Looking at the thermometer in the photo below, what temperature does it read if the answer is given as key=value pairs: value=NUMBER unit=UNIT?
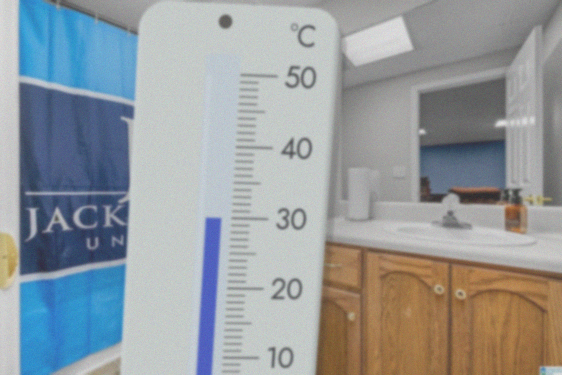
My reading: value=30 unit=°C
